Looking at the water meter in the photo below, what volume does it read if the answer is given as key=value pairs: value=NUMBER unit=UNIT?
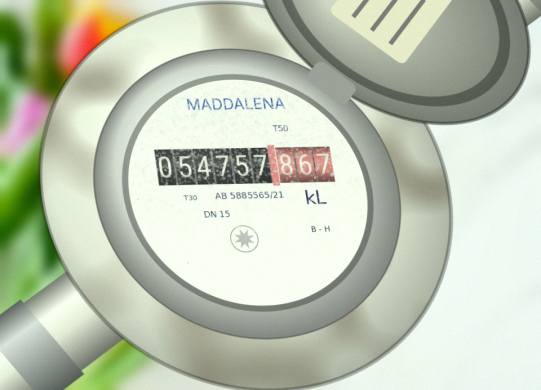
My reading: value=54757.867 unit=kL
